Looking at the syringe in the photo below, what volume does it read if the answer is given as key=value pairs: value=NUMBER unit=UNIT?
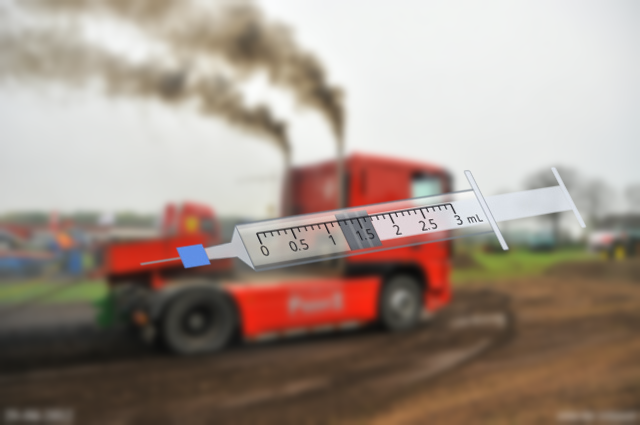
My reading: value=1.2 unit=mL
